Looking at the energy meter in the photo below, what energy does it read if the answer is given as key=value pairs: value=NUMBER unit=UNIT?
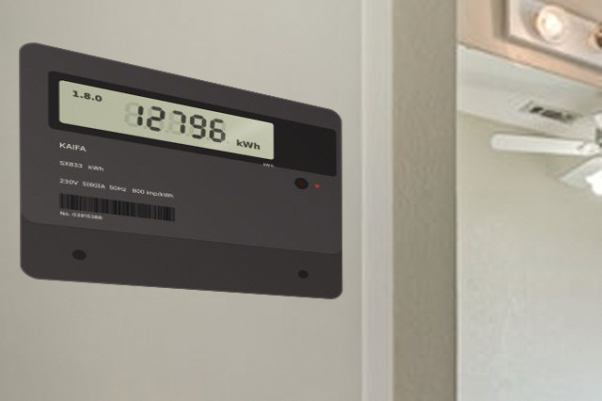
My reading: value=12796 unit=kWh
